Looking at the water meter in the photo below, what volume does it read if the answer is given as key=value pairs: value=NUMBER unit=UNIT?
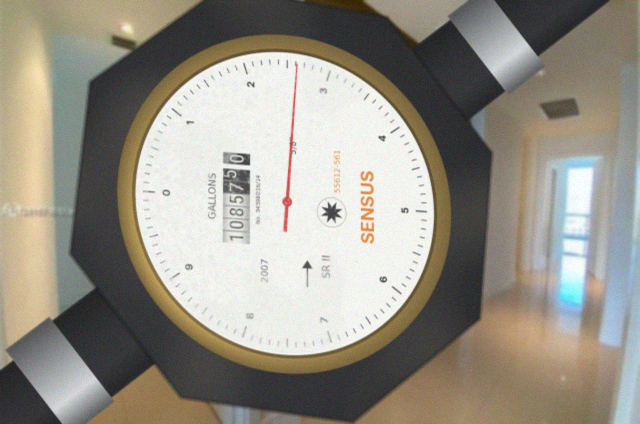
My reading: value=1085752.6 unit=gal
